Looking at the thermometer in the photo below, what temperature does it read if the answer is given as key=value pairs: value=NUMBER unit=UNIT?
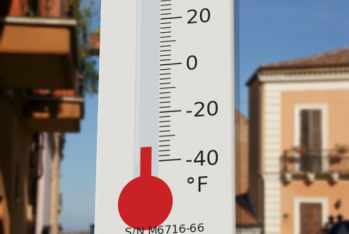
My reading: value=-34 unit=°F
